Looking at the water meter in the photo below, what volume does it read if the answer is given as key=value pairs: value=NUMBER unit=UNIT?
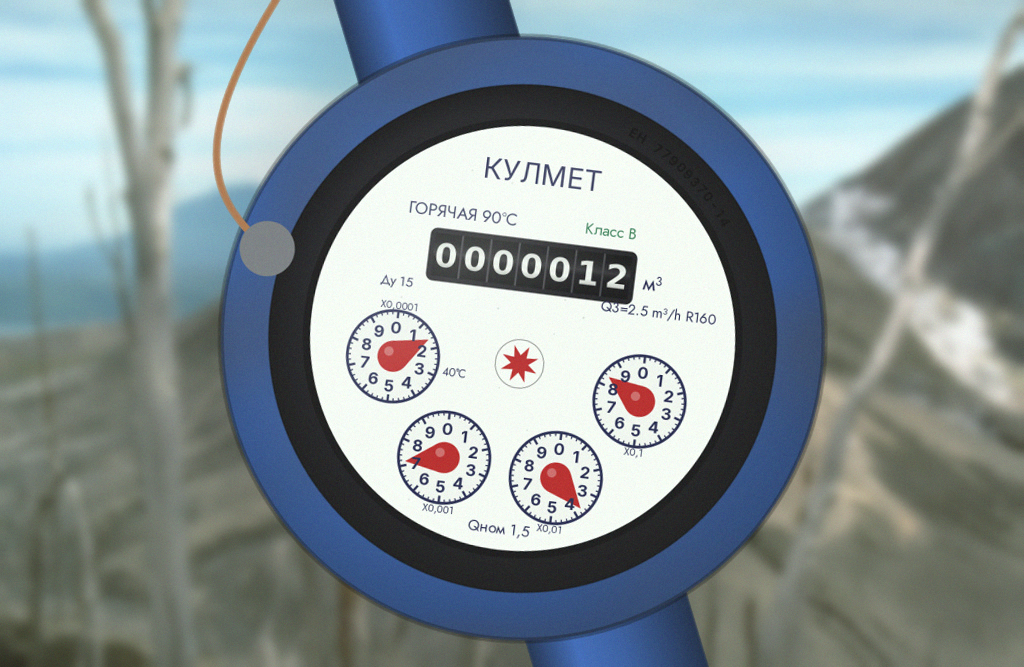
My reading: value=12.8371 unit=m³
